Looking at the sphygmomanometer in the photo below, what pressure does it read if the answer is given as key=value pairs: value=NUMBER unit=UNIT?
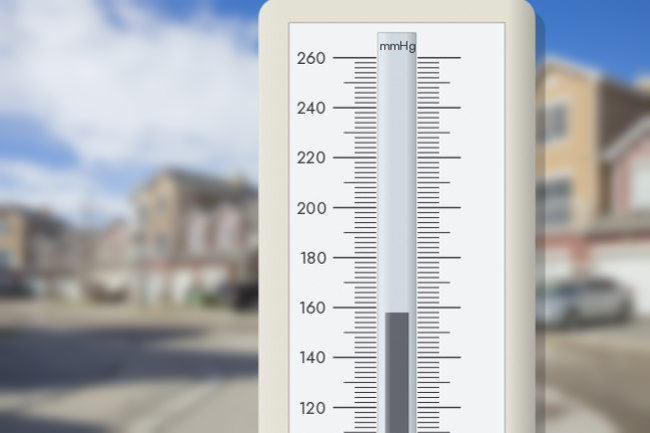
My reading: value=158 unit=mmHg
